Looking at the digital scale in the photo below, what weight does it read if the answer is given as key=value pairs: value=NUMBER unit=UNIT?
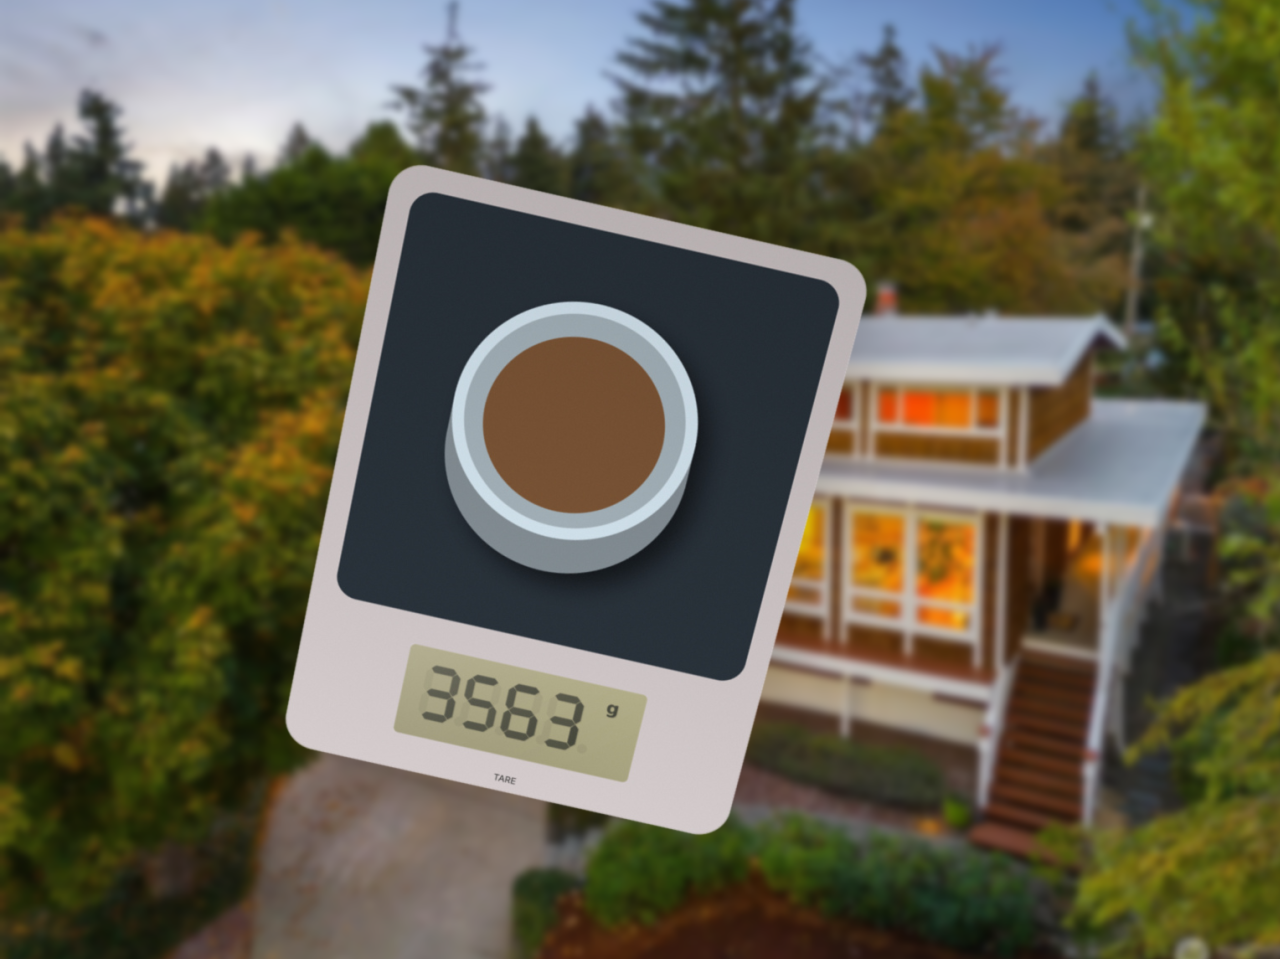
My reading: value=3563 unit=g
